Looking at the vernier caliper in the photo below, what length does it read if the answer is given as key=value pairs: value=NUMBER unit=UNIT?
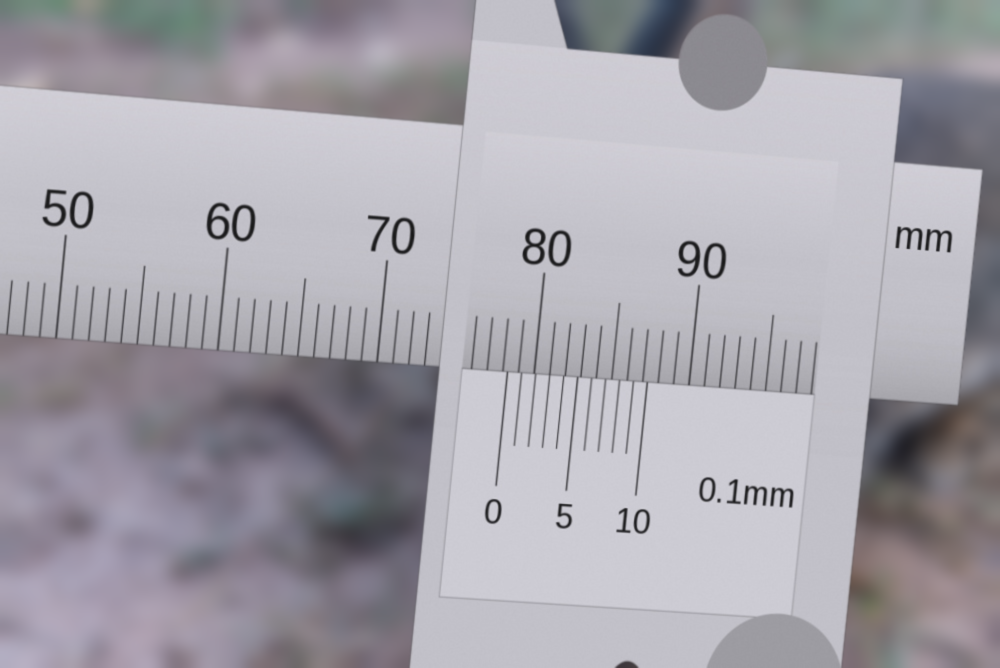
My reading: value=78.3 unit=mm
